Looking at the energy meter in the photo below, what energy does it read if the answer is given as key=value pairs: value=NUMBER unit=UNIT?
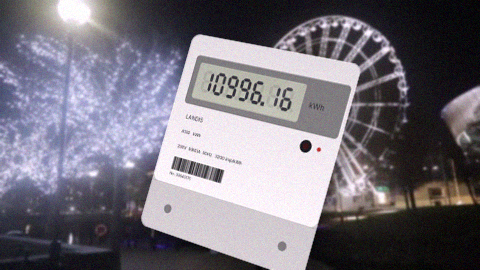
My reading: value=10996.16 unit=kWh
